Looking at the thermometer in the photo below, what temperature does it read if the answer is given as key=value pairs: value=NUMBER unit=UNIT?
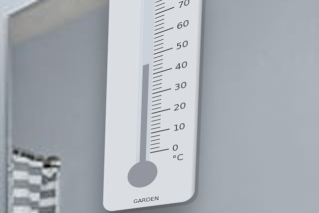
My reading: value=46 unit=°C
